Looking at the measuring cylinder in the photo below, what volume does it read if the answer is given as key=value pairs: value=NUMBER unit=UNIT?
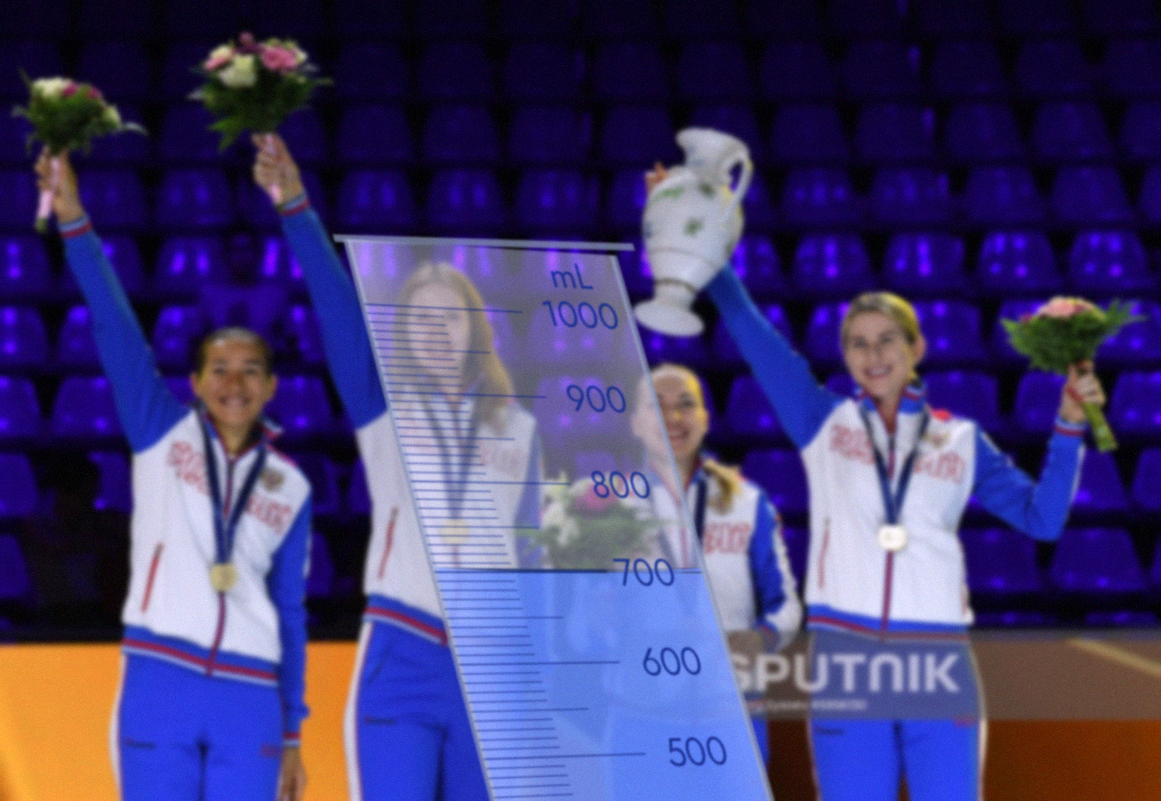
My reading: value=700 unit=mL
